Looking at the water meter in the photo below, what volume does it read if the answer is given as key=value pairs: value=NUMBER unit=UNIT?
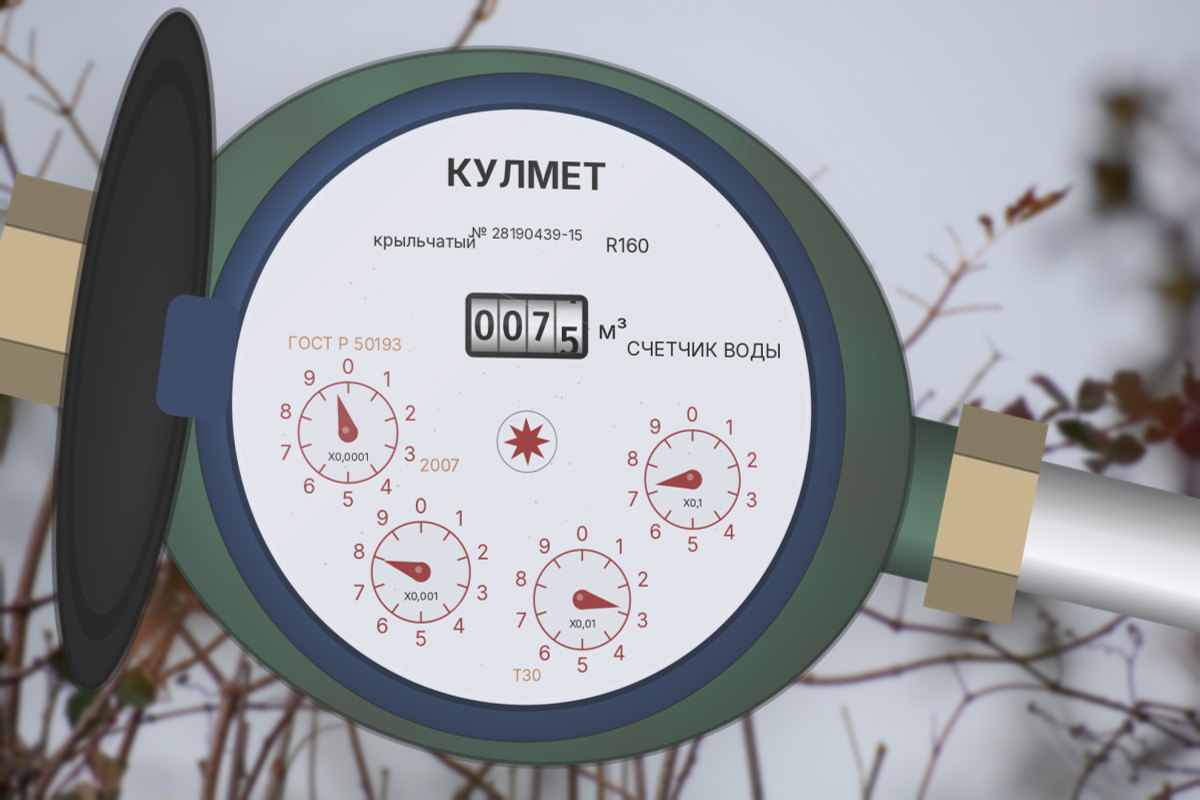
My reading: value=74.7279 unit=m³
